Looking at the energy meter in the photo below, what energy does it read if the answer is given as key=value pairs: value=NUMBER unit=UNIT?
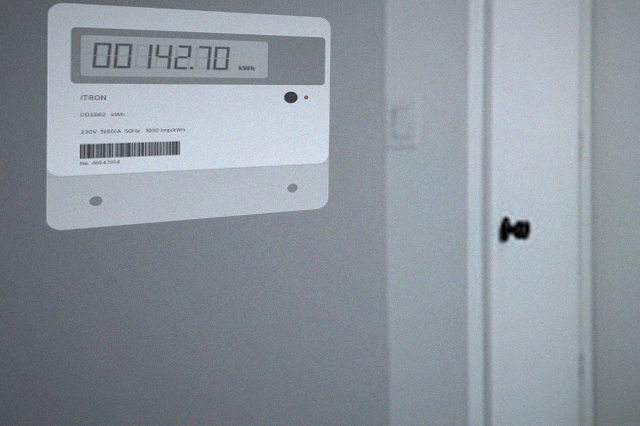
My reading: value=142.70 unit=kWh
